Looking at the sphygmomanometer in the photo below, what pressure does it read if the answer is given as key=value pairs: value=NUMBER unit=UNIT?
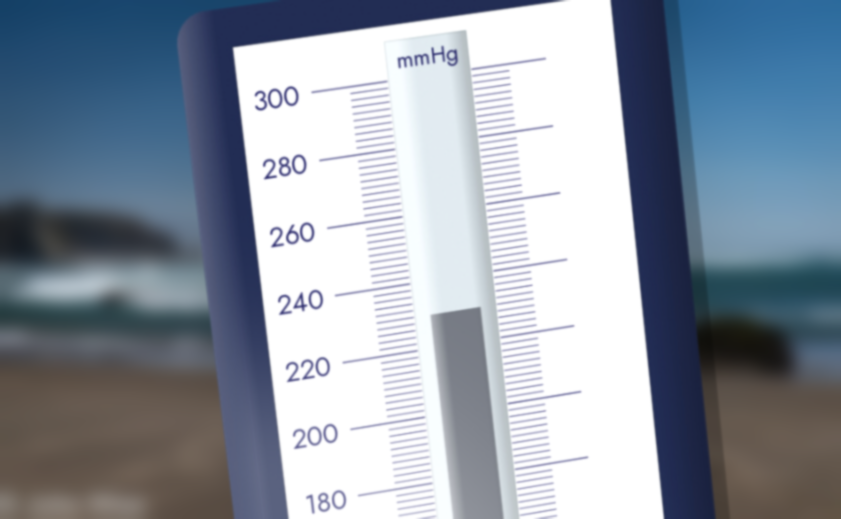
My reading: value=230 unit=mmHg
